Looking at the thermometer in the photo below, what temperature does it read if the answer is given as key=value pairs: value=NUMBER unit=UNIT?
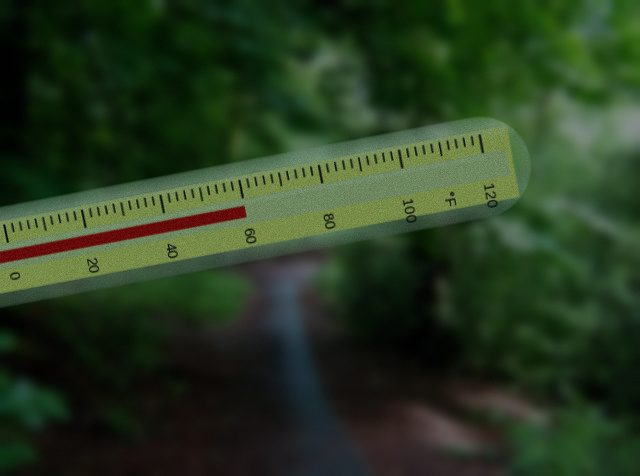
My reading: value=60 unit=°F
